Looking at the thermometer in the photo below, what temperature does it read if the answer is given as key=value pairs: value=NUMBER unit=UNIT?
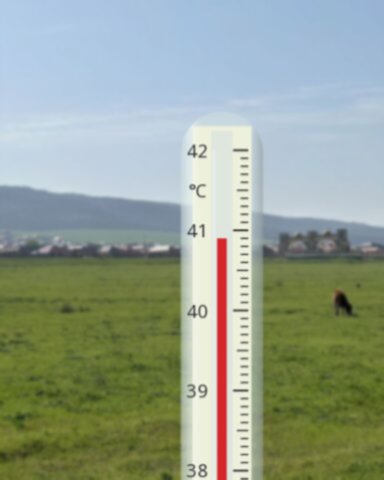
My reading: value=40.9 unit=°C
